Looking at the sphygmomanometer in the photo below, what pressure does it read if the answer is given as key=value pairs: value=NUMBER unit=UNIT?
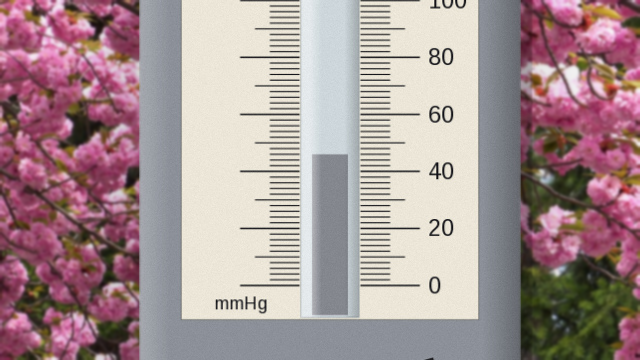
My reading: value=46 unit=mmHg
